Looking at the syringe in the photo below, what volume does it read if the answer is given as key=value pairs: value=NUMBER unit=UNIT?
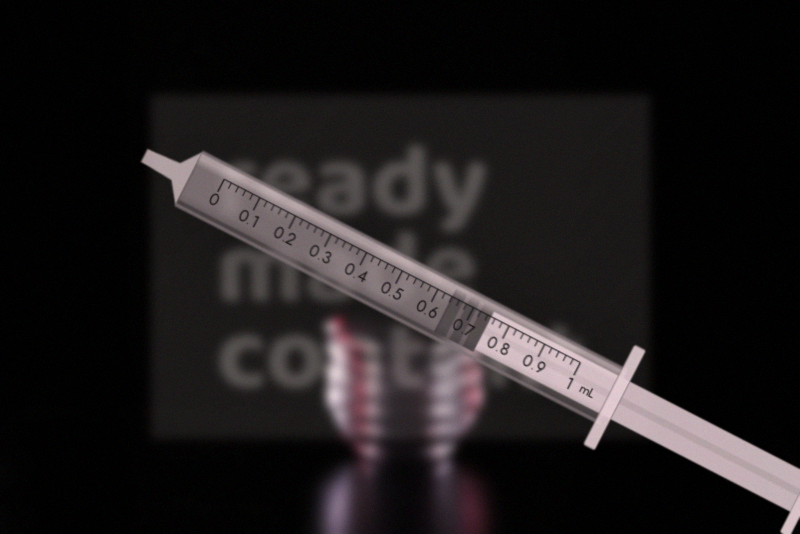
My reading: value=0.64 unit=mL
